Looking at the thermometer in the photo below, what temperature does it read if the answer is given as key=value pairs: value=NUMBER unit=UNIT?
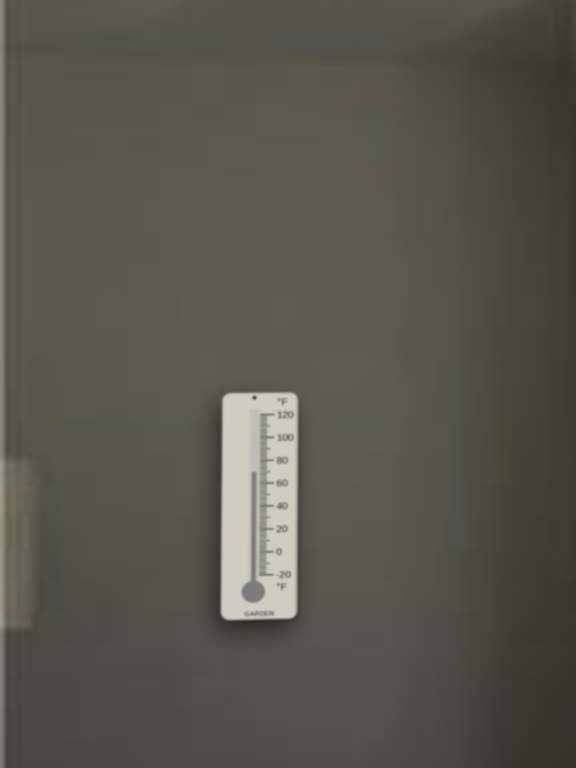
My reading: value=70 unit=°F
